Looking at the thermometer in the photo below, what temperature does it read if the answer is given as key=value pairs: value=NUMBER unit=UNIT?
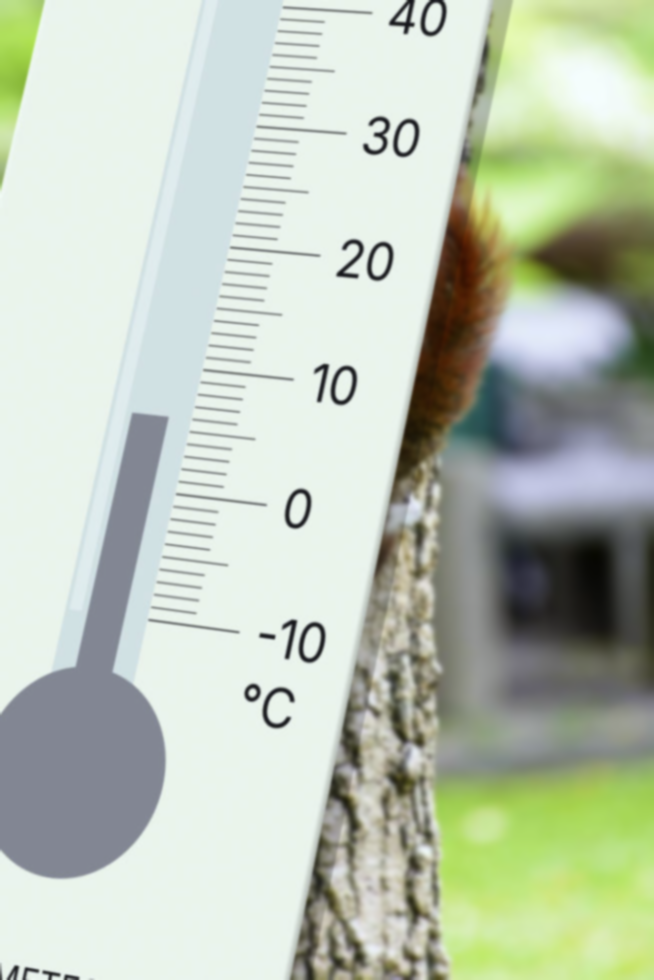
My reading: value=6 unit=°C
